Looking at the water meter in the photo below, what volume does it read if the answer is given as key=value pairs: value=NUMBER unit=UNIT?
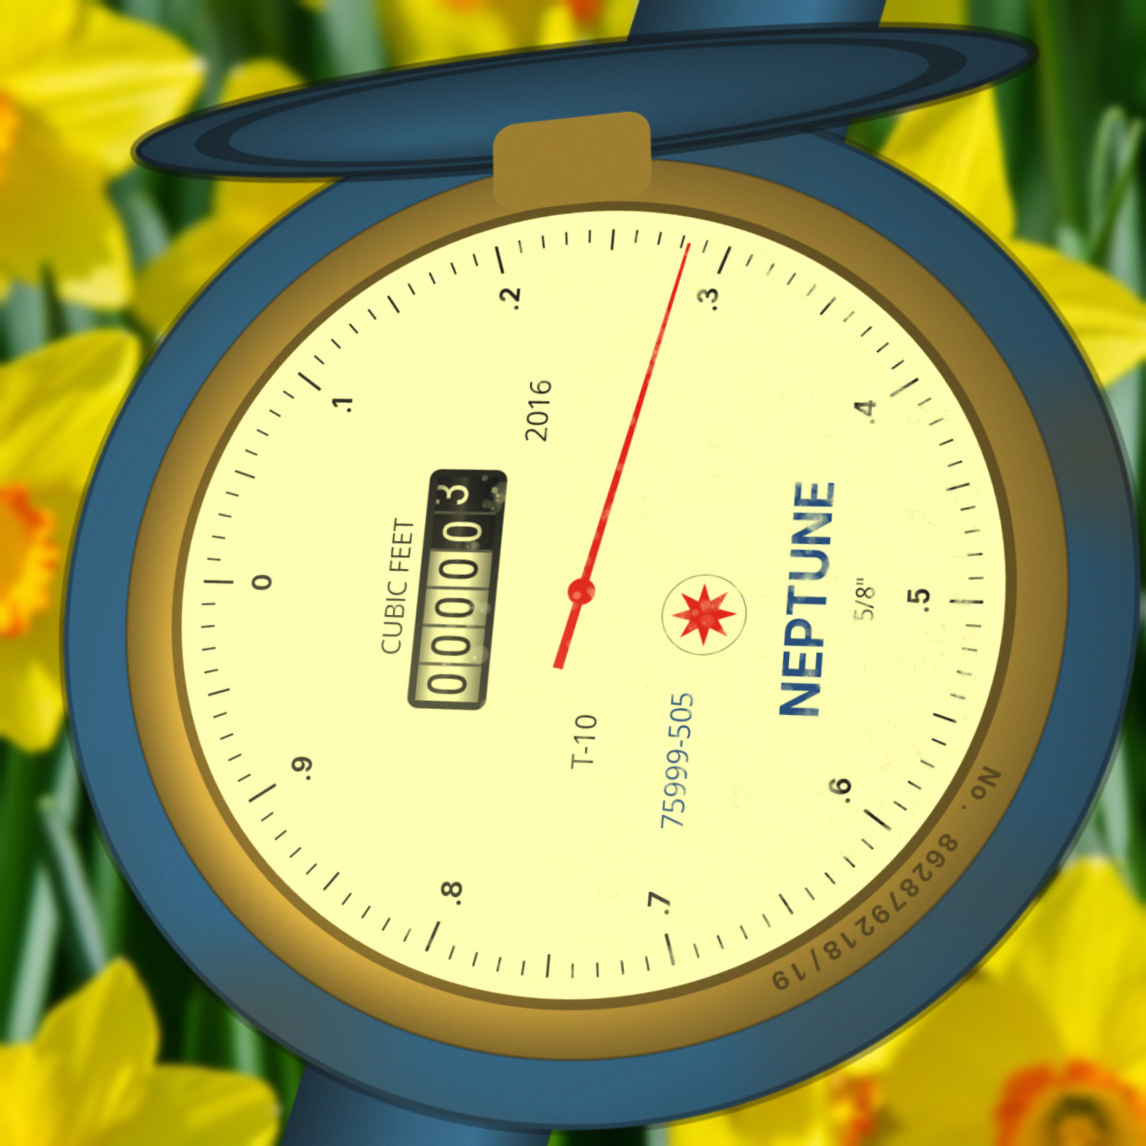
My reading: value=3.28 unit=ft³
